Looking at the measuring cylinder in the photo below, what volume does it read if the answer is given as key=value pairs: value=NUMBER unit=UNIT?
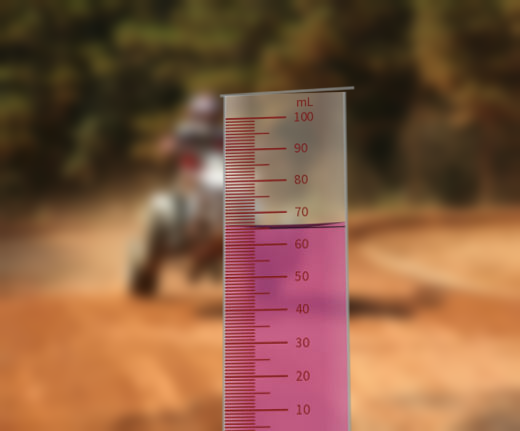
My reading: value=65 unit=mL
